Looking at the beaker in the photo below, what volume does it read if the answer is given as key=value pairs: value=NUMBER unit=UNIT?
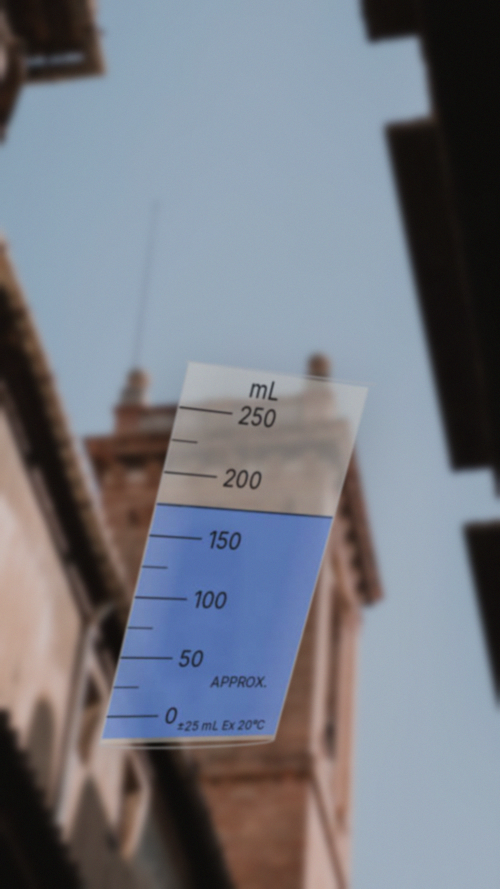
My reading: value=175 unit=mL
